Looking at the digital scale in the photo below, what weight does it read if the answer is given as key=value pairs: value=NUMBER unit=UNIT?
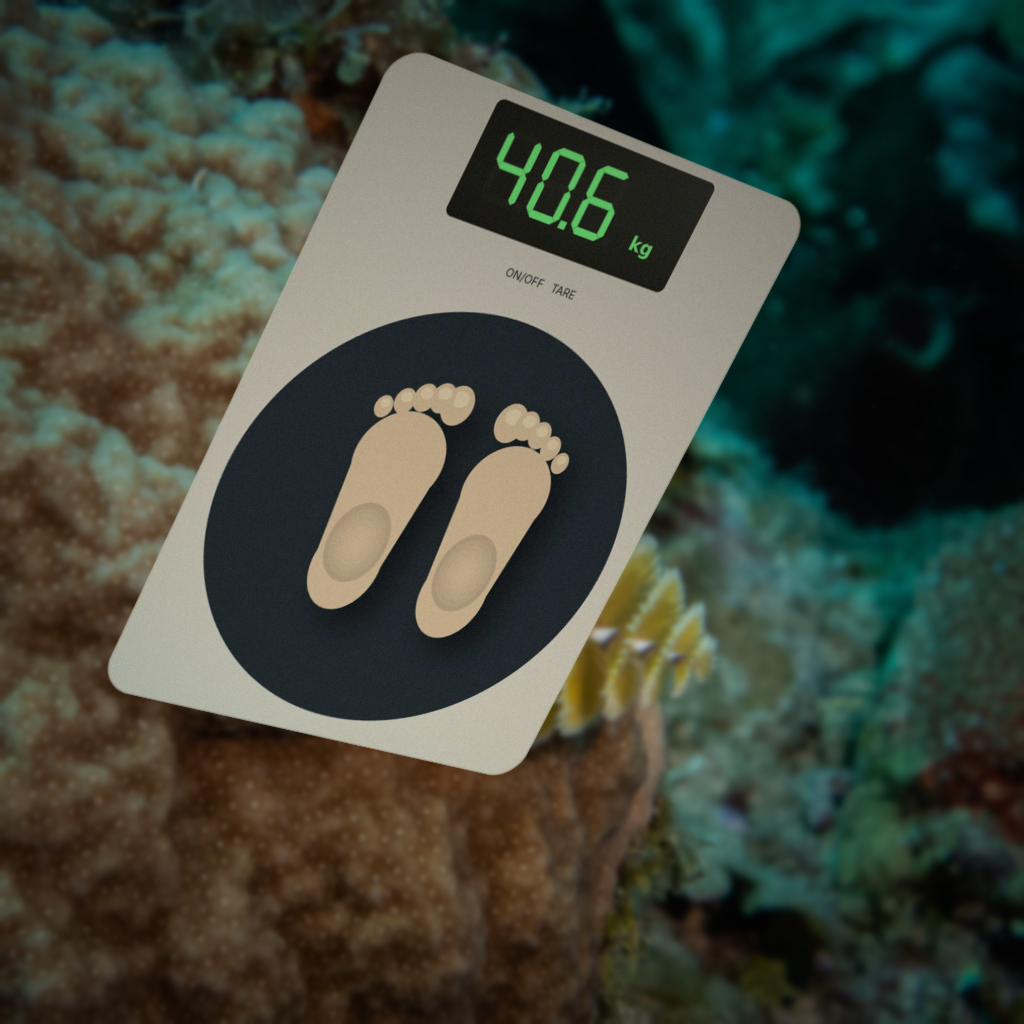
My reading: value=40.6 unit=kg
